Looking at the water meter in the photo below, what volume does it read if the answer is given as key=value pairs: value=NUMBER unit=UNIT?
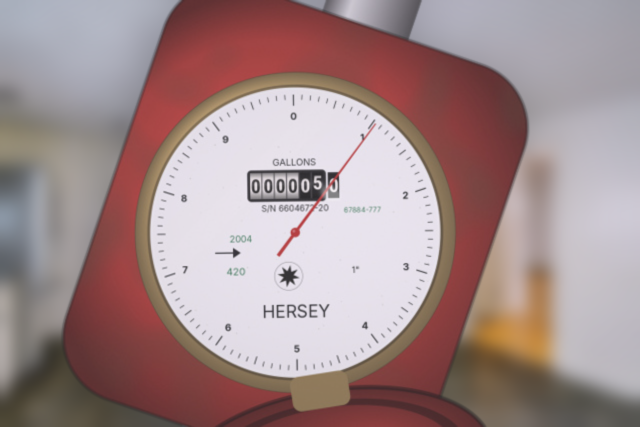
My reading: value=51.0 unit=gal
